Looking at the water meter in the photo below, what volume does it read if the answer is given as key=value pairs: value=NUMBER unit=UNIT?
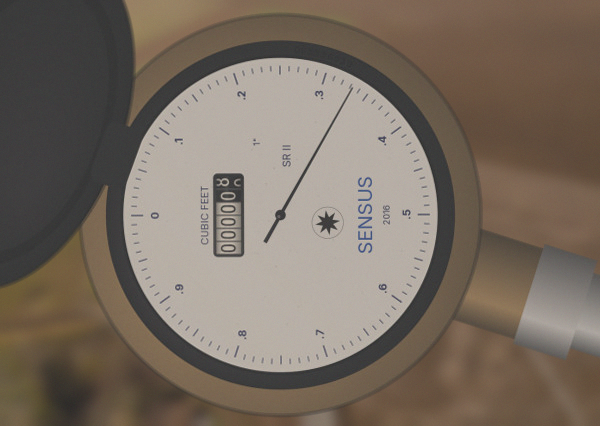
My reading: value=8.33 unit=ft³
